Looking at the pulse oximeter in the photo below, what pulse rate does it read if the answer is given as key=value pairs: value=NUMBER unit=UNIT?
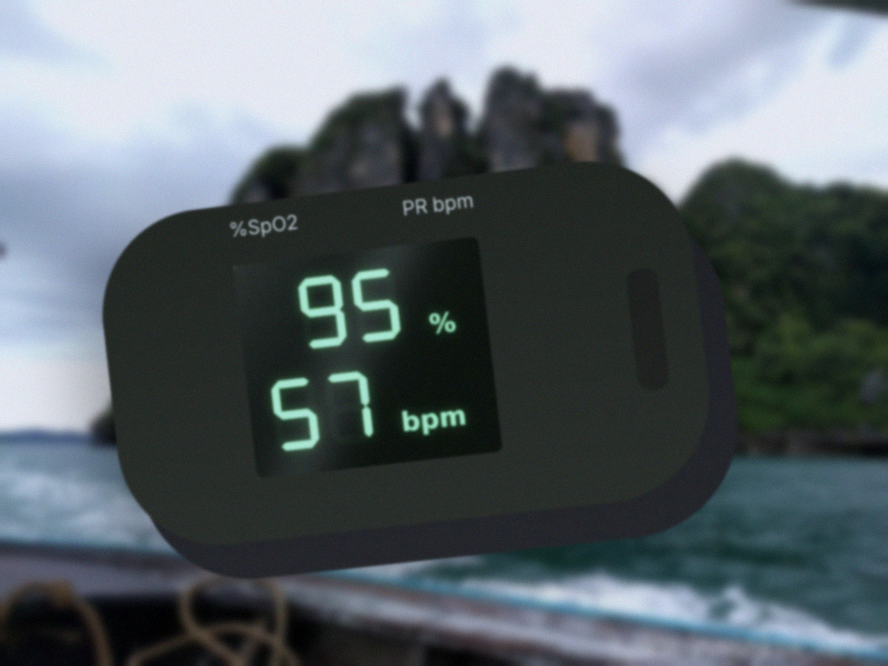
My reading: value=57 unit=bpm
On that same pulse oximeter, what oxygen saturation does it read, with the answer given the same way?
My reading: value=95 unit=%
